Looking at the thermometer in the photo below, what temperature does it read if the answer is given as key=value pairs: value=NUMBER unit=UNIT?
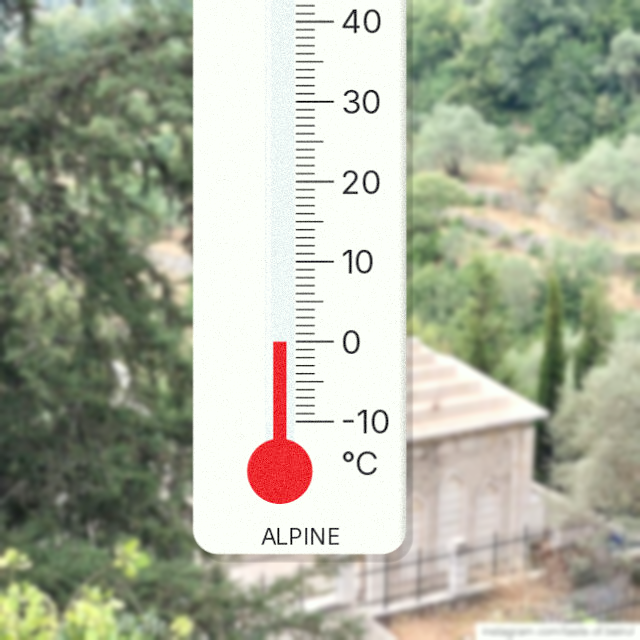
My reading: value=0 unit=°C
